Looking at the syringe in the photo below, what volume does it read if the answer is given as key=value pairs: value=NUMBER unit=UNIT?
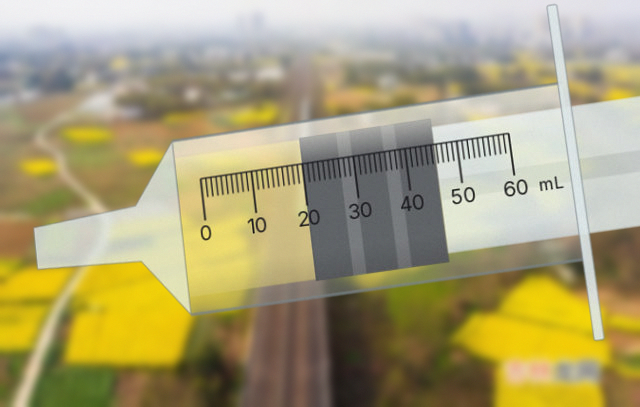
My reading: value=20 unit=mL
